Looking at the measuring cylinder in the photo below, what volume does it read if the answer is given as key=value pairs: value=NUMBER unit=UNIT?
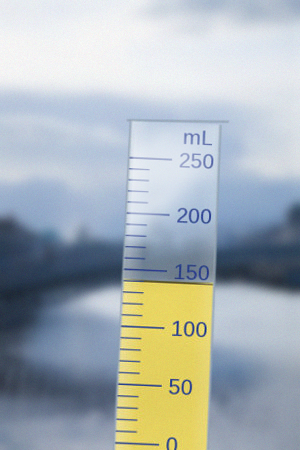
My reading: value=140 unit=mL
